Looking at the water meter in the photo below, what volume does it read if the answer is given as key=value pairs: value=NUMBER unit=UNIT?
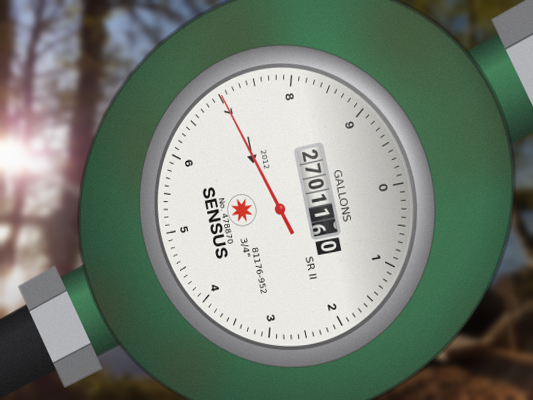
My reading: value=2701157.0 unit=gal
